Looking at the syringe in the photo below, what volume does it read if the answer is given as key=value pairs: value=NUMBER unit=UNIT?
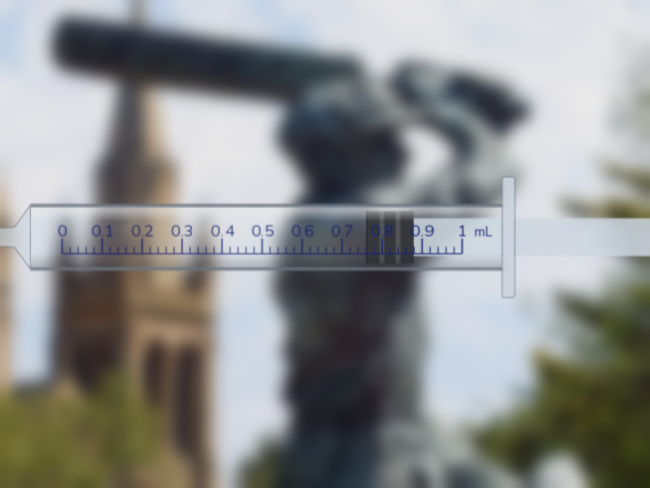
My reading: value=0.76 unit=mL
